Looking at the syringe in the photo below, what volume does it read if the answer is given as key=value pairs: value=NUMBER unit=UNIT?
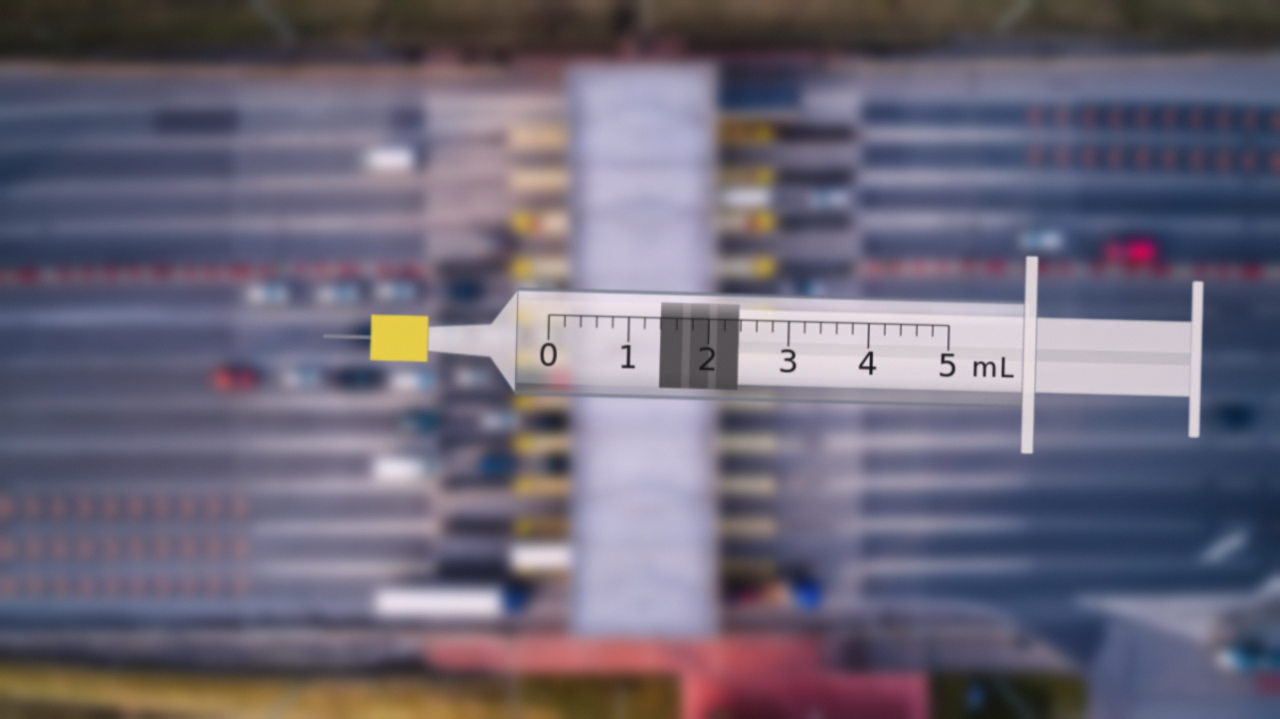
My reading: value=1.4 unit=mL
